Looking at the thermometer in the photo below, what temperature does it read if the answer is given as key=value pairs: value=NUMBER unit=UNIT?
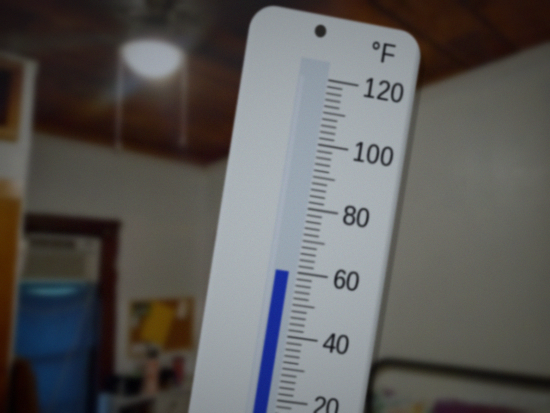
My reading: value=60 unit=°F
